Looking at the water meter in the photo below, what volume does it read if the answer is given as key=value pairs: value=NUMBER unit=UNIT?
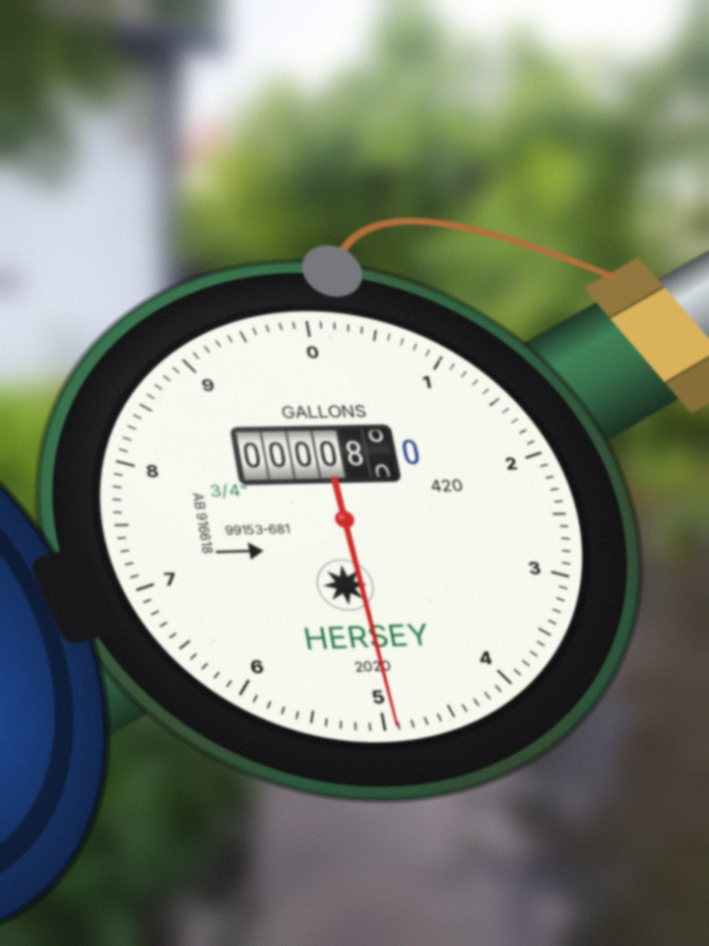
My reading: value=884.9 unit=gal
